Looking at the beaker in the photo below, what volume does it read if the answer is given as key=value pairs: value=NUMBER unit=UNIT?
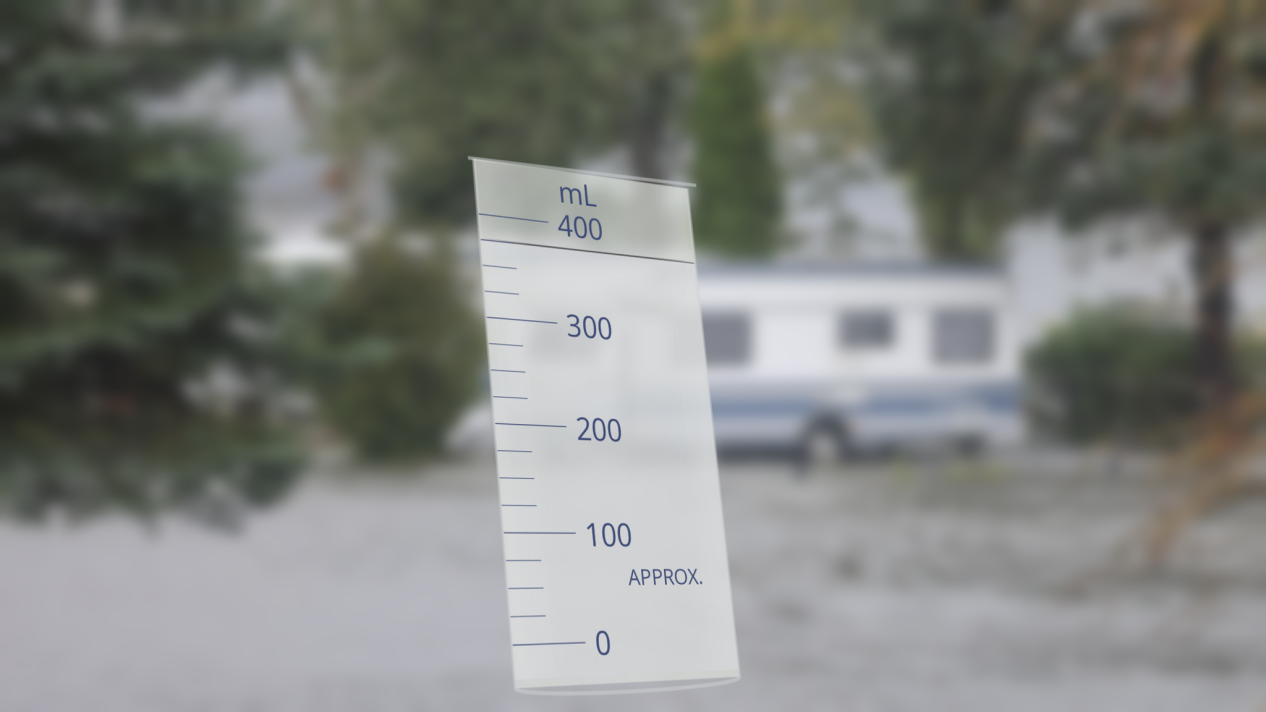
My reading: value=375 unit=mL
